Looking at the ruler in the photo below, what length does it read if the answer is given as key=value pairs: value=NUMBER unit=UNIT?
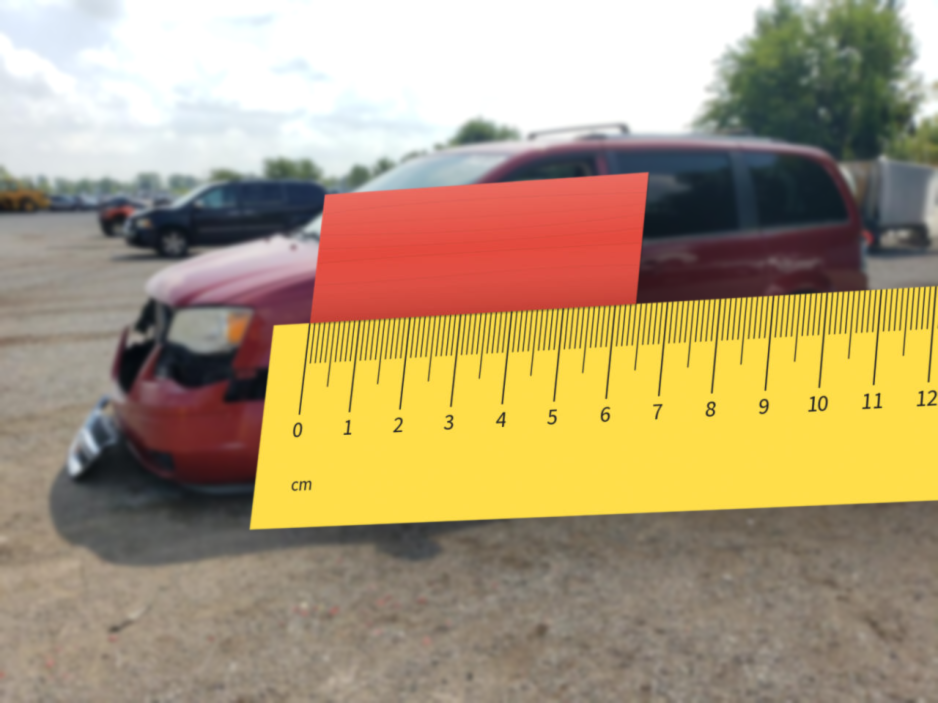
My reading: value=6.4 unit=cm
